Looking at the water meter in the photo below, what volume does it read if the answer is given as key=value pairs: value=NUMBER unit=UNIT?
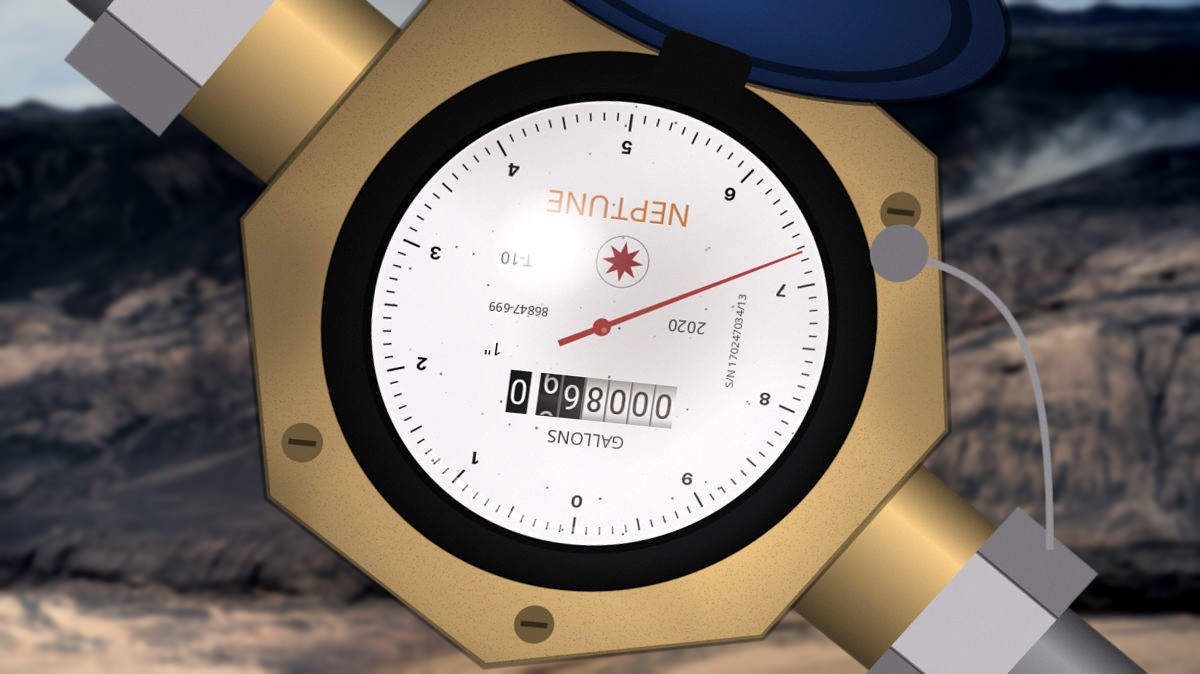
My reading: value=8686.7 unit=gal
